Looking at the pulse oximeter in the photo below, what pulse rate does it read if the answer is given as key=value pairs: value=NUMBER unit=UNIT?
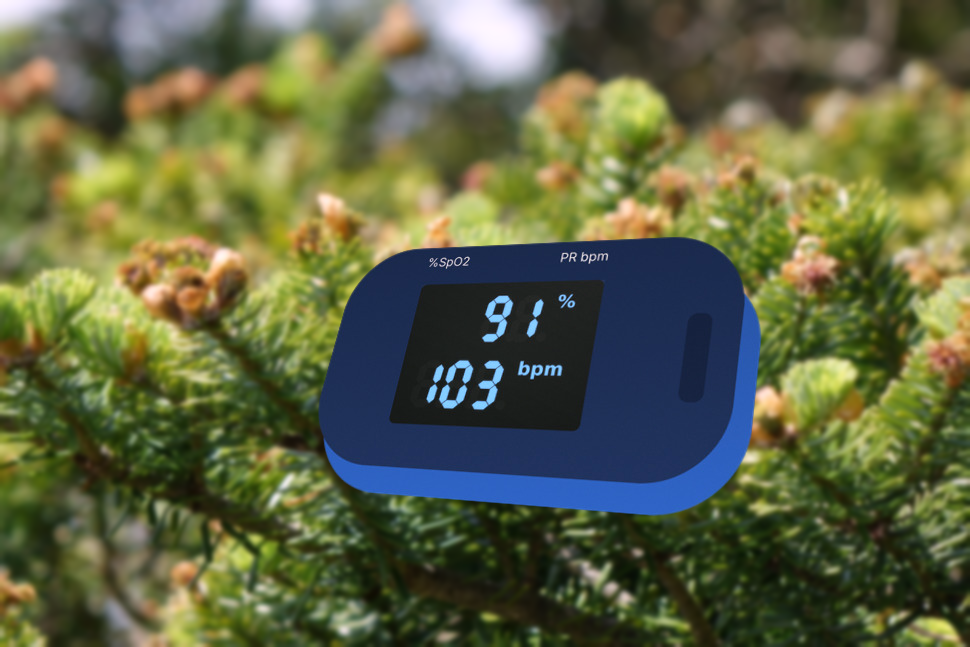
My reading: value=103 unit=bpm
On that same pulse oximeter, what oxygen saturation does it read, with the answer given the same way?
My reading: value=91 unit=%
